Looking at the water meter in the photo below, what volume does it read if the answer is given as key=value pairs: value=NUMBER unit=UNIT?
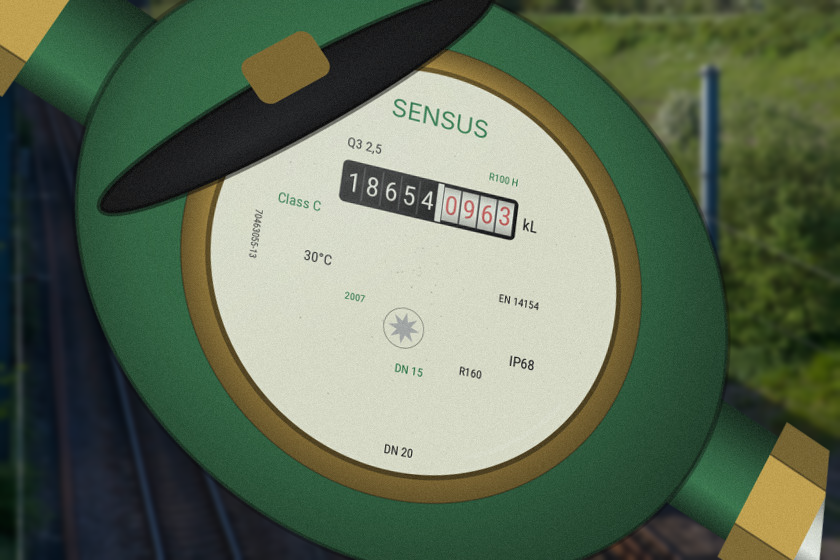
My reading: value=18654.0963 unit=kL
